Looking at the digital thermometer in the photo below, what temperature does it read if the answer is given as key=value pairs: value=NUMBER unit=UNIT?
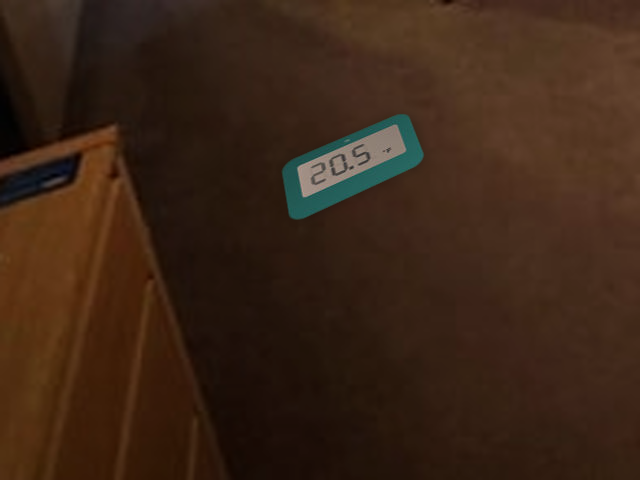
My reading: value=20.5 unit=°F
